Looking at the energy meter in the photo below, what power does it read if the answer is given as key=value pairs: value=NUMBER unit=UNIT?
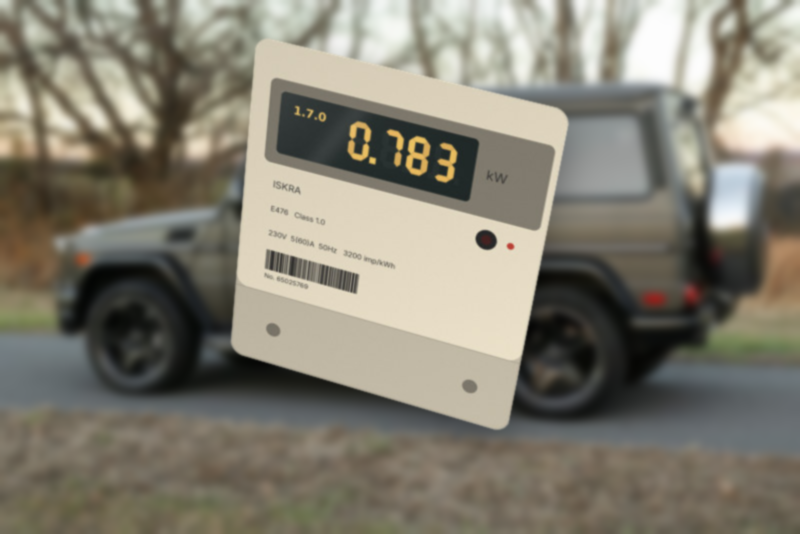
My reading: value=0.783 unit=kW
